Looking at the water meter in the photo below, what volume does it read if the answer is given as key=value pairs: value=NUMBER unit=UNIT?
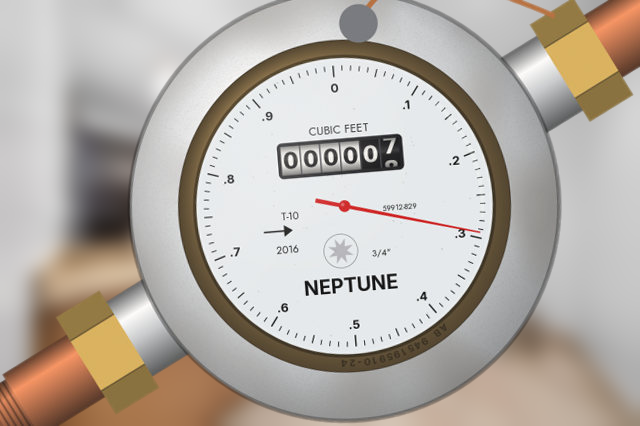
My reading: value=7.29 unit=ft³
